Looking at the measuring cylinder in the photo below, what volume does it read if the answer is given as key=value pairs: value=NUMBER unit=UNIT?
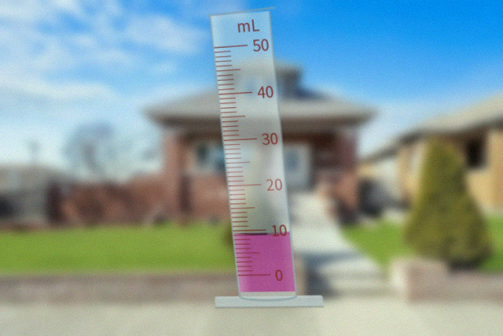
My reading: value=9 unit=mL
